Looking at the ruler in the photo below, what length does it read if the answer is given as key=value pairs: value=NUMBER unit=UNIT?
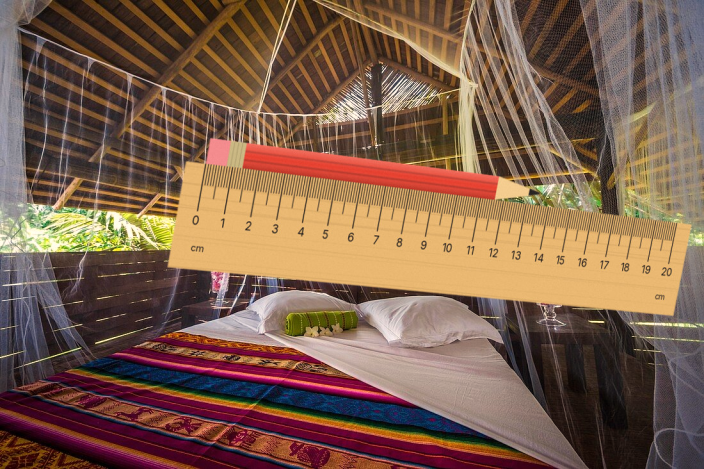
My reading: value=13.5 unit=cm
